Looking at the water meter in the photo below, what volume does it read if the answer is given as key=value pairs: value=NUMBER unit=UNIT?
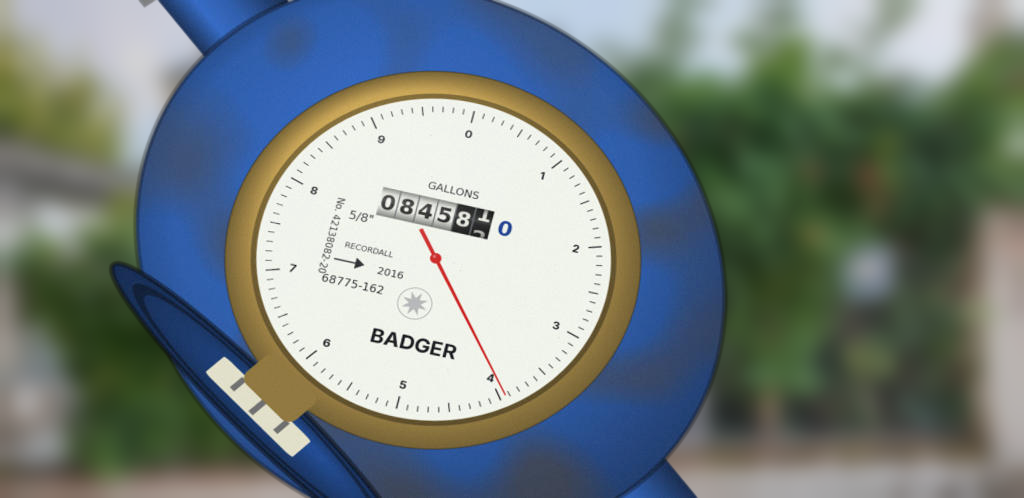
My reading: value=845813.9 unit=gal
